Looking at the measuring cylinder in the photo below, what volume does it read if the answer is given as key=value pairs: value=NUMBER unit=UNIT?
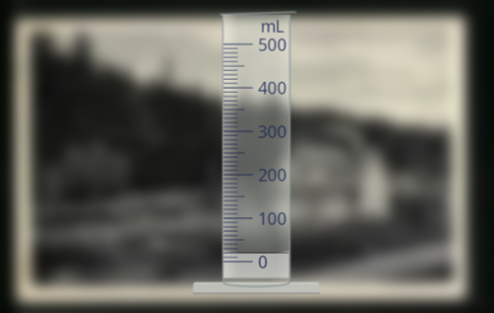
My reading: value=20 unit=mL
